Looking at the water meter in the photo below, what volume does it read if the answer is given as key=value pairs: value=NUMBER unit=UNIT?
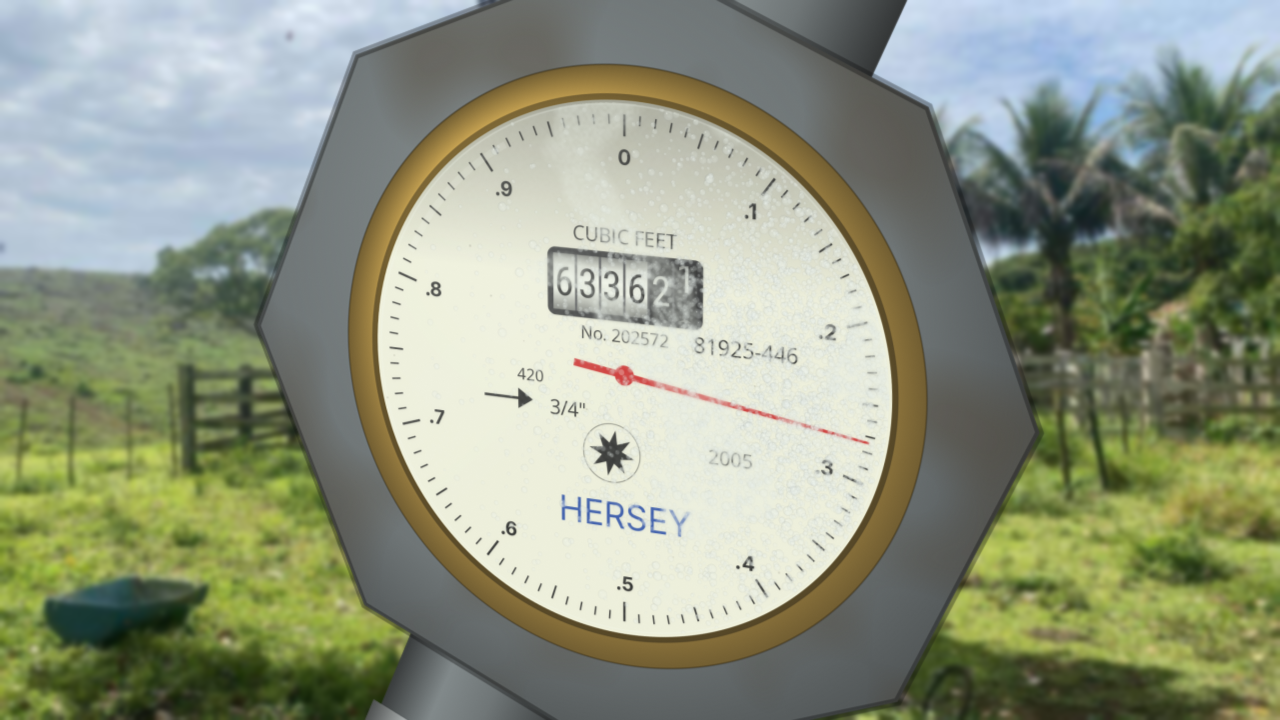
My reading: value=633621.27 unit=ft³
